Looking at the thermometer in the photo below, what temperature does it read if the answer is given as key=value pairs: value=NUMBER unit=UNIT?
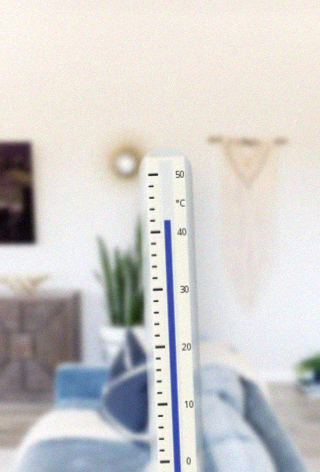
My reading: value=42 unit=°C
